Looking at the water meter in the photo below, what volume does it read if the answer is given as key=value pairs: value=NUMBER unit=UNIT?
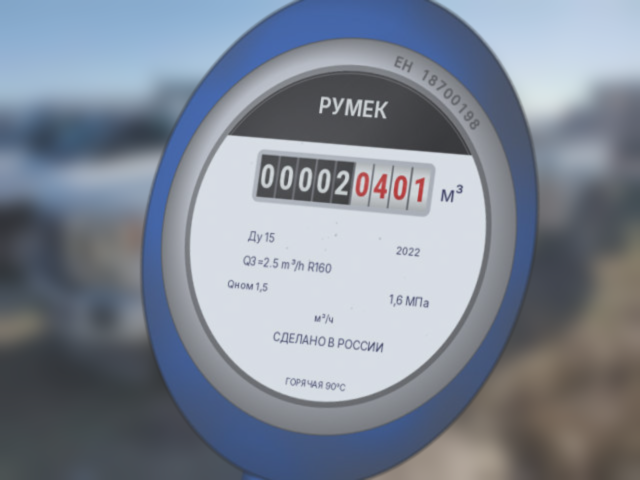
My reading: value=2.0401 unit=m³
